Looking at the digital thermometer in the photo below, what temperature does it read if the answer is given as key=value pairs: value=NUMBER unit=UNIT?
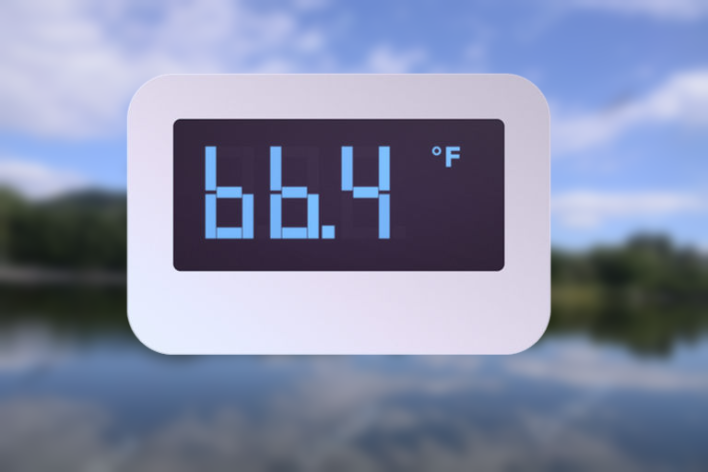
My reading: value=66.4 unit=°F
